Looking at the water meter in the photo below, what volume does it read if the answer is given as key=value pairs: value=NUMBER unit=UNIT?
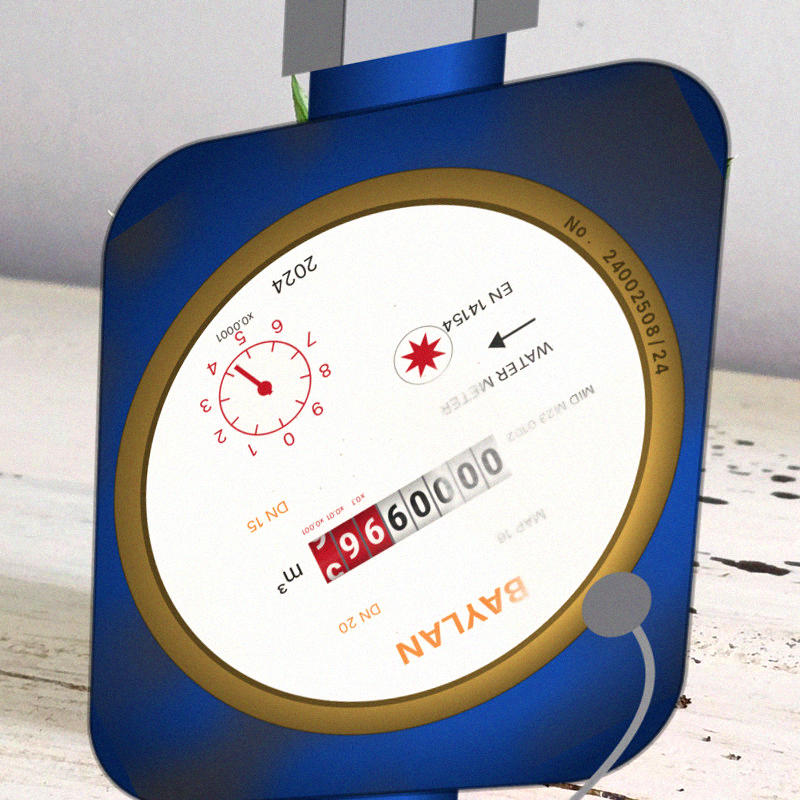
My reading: value=9.9654 unit=m³
